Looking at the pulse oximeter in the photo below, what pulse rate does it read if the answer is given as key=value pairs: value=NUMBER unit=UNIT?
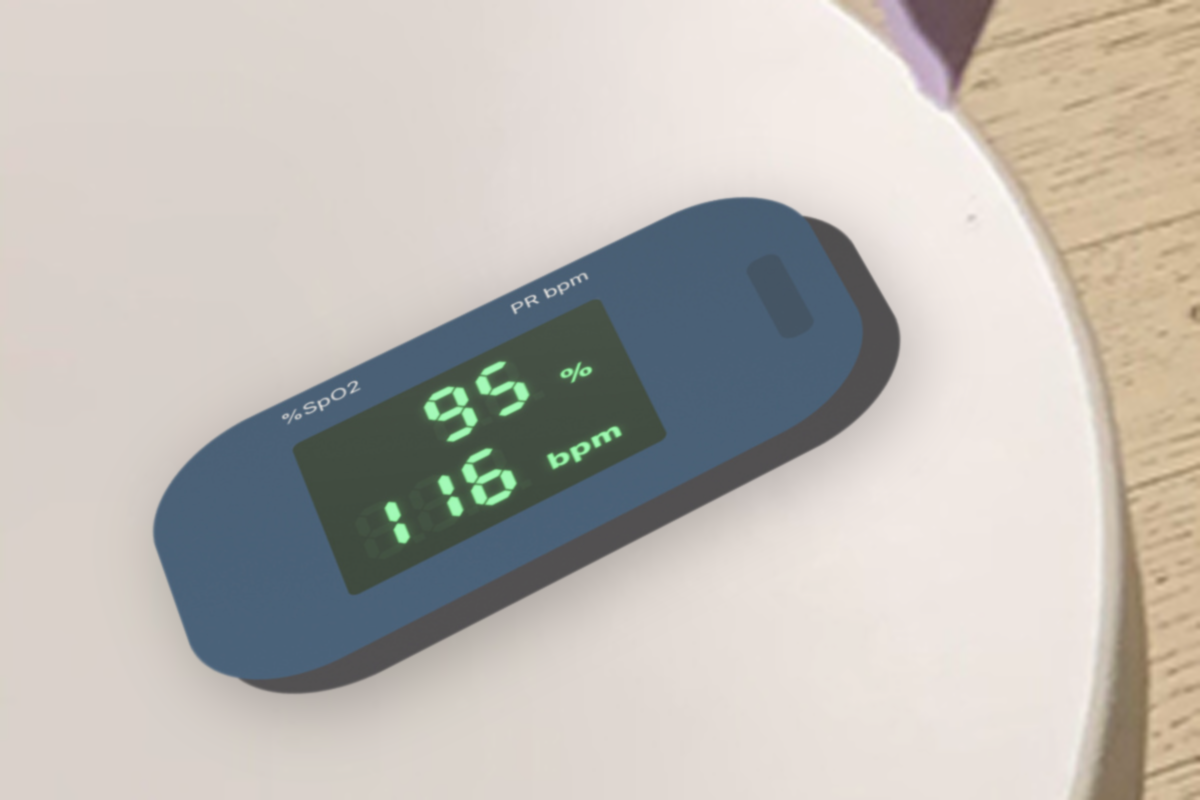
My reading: value=116 unit=bpm
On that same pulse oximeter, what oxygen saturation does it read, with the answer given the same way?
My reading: value=95 unit=%
